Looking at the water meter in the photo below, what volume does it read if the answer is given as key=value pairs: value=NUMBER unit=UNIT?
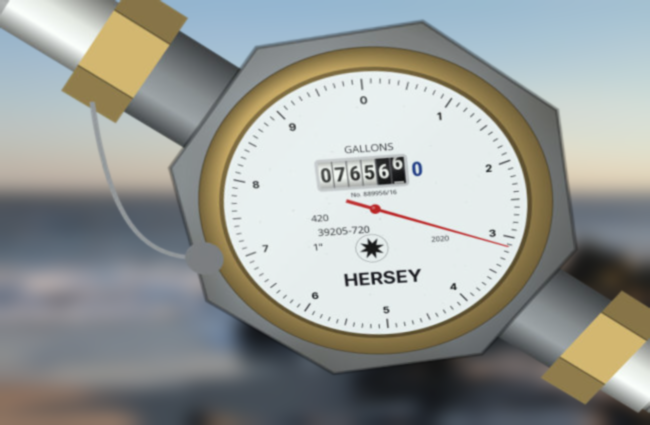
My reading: value=765663.1 unit=gal
